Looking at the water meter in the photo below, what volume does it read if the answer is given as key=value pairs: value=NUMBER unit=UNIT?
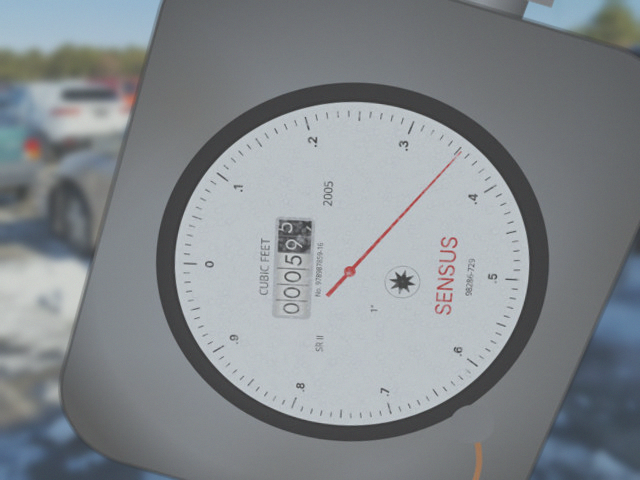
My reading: value=595.35 unit=ft³
